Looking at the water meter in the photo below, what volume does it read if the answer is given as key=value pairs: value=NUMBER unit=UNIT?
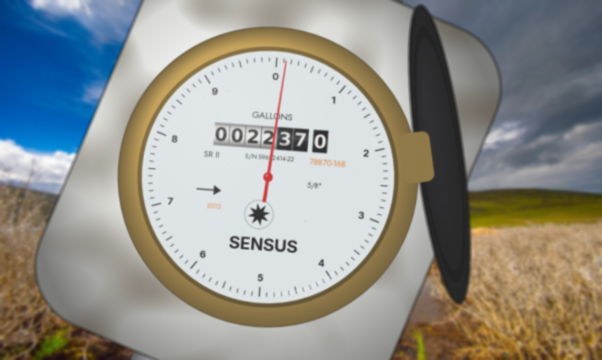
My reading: value=22370.1 unit=gal
